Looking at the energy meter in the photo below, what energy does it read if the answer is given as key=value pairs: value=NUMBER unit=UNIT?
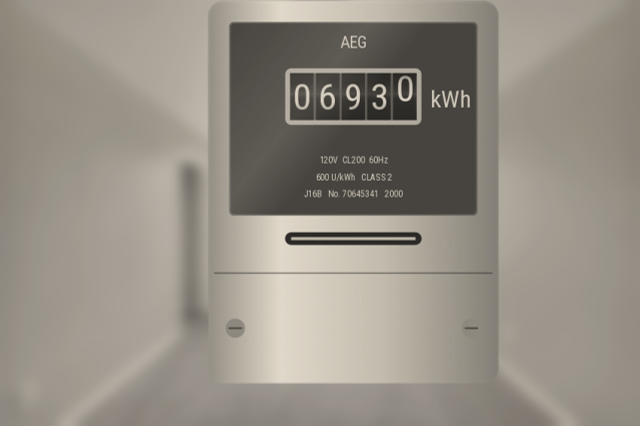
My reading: value=6930 unit=kWh
